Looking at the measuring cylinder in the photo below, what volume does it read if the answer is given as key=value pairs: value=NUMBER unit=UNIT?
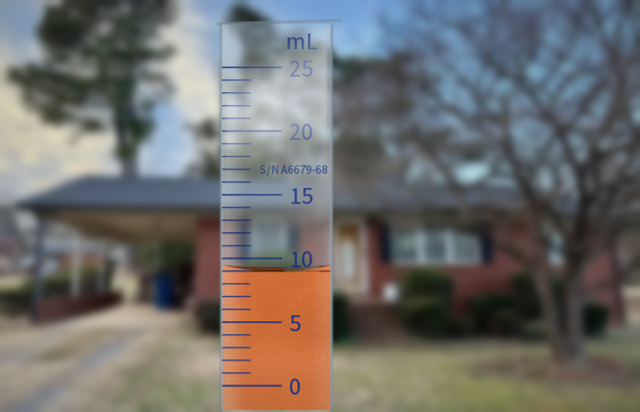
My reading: value=9 unit=mL
